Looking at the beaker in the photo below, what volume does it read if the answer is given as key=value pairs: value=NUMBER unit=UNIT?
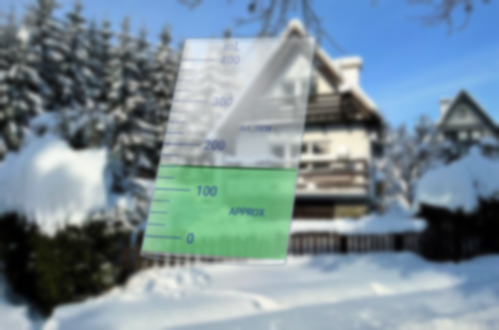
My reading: value=150 unit=mL
